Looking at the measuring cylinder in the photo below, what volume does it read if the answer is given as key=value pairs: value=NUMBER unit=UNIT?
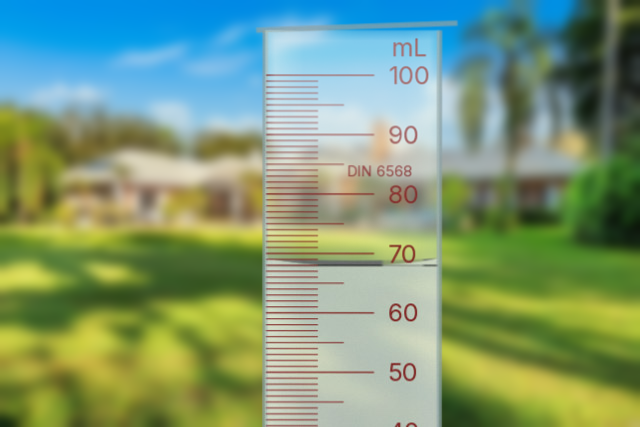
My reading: value=68 unit=mL
